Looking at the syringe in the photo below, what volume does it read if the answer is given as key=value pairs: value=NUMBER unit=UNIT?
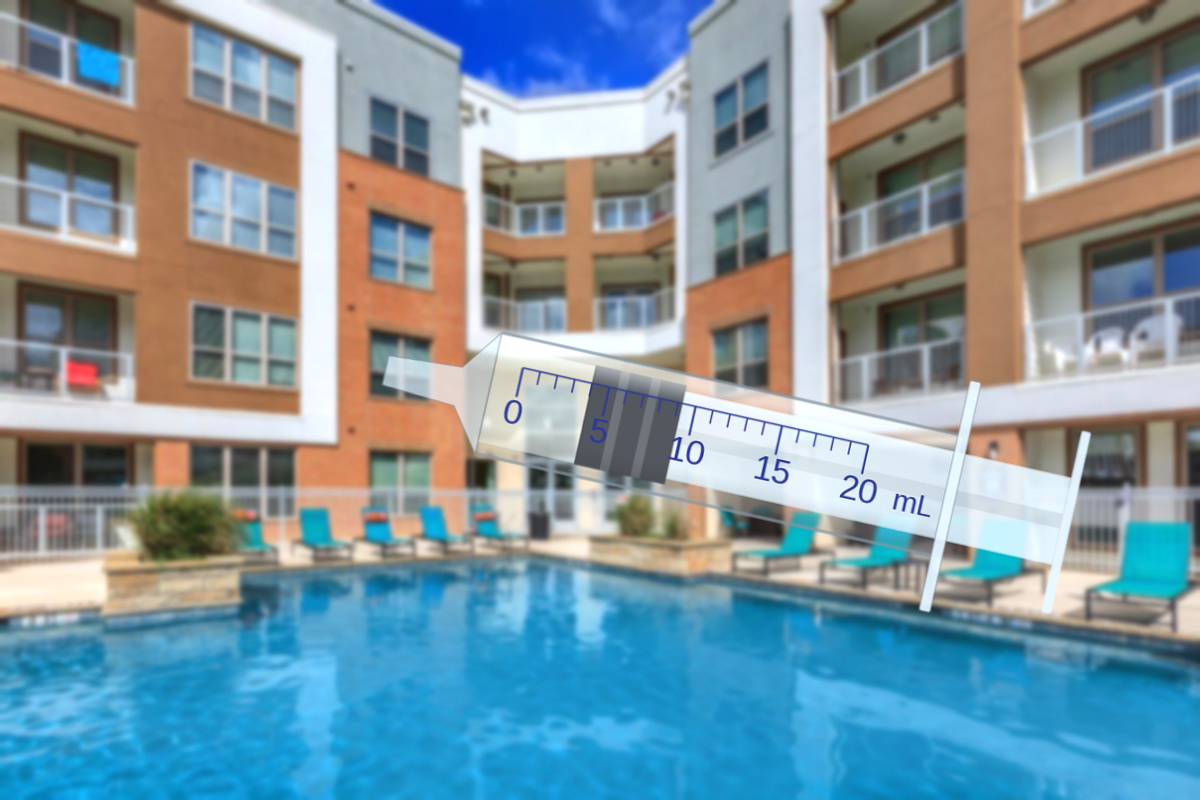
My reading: value=4 unit=mL
